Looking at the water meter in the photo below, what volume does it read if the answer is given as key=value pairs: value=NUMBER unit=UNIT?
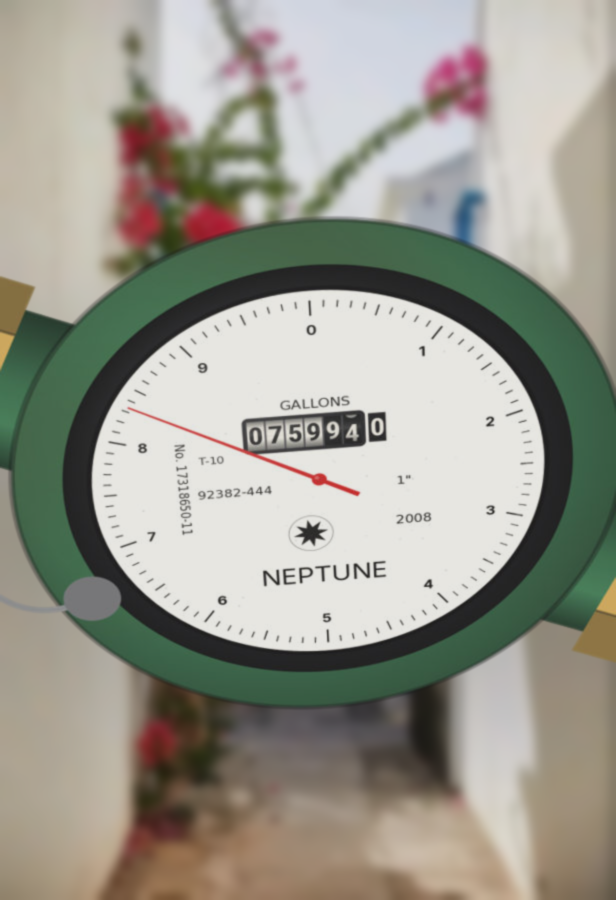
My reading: value=759938.3 unit=gal
